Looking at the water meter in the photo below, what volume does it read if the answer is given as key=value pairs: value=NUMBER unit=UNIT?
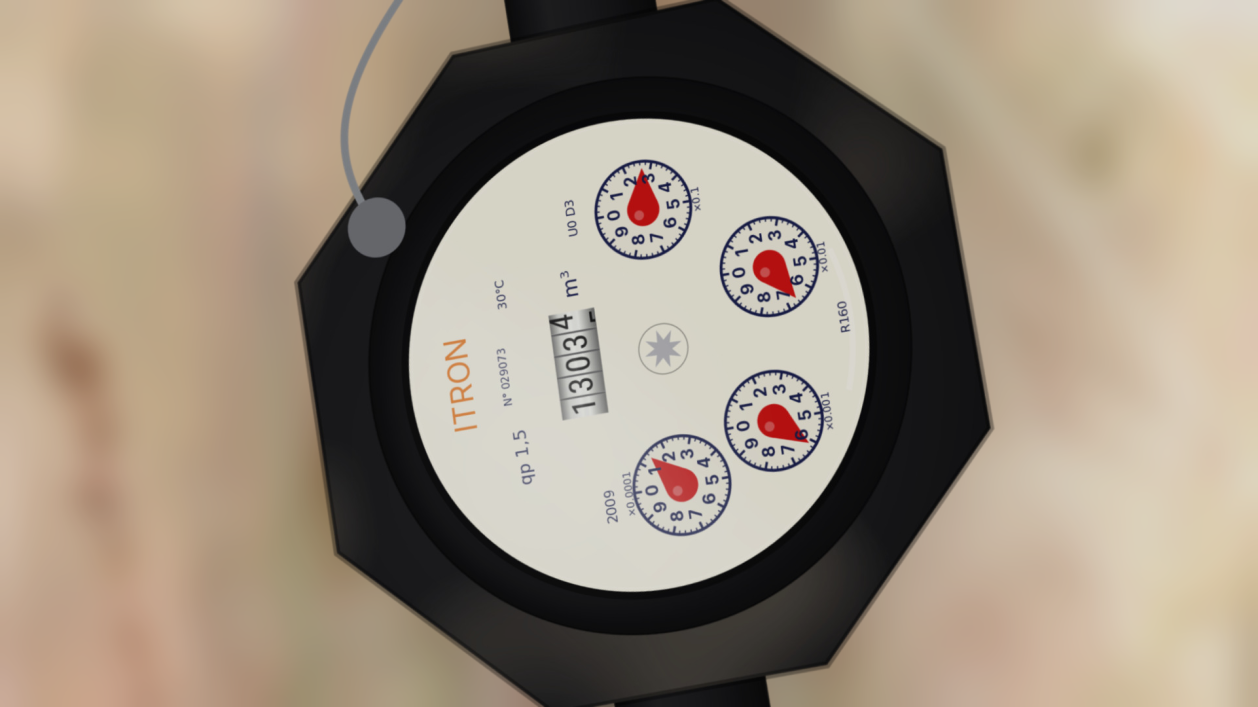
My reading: value=13034.2661 unit=m³
